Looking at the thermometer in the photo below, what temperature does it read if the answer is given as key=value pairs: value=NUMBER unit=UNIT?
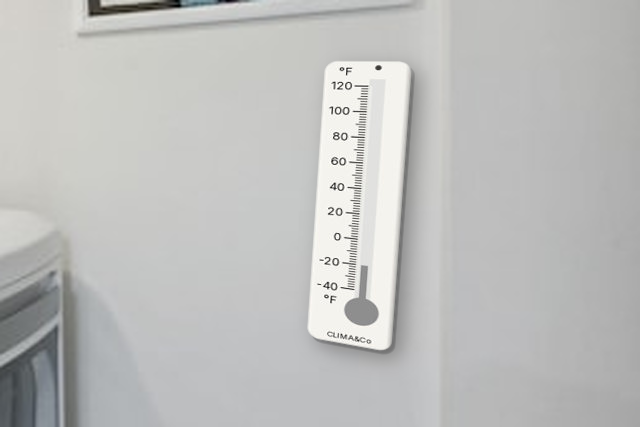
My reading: value=-20 unit=°F
